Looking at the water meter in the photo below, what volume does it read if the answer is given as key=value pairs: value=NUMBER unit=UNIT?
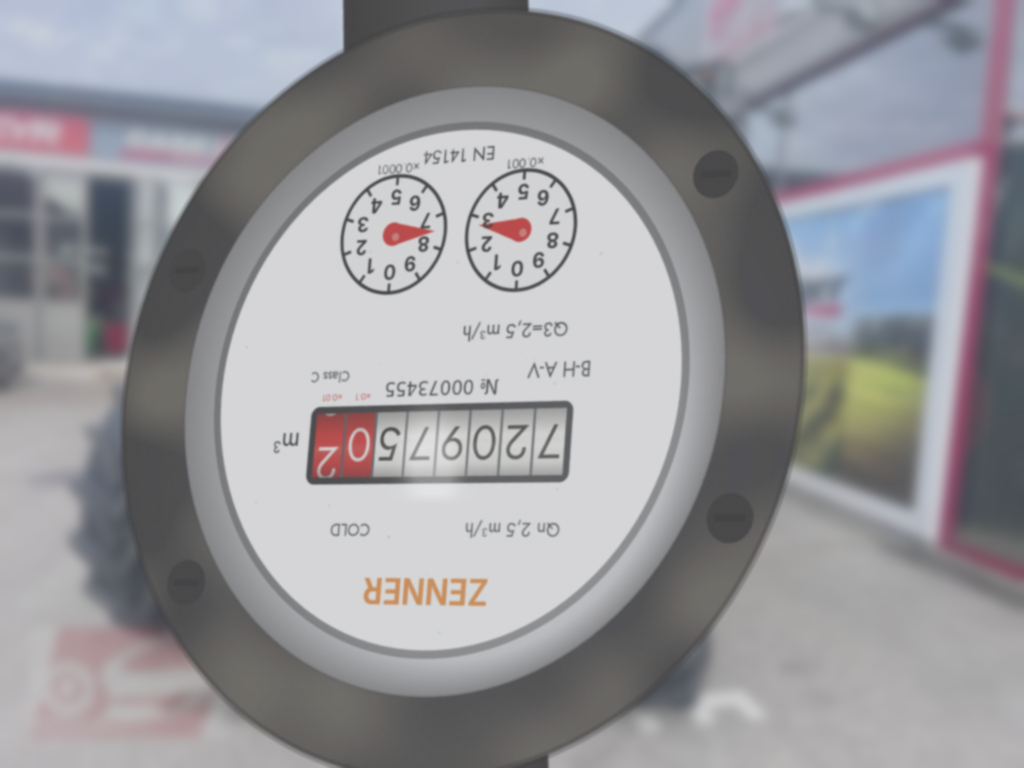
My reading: value=720975.0227 unit=m³
